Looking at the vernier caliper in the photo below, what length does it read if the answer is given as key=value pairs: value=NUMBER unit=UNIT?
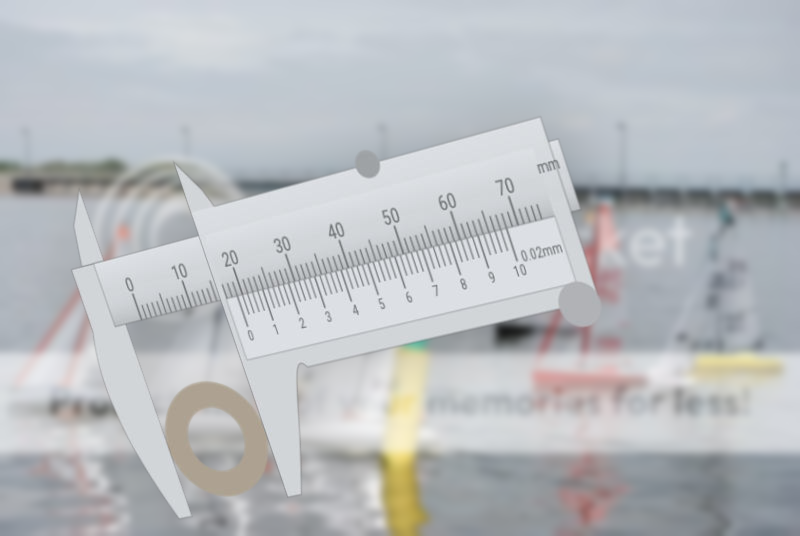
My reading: value=19.0 unit=mm
